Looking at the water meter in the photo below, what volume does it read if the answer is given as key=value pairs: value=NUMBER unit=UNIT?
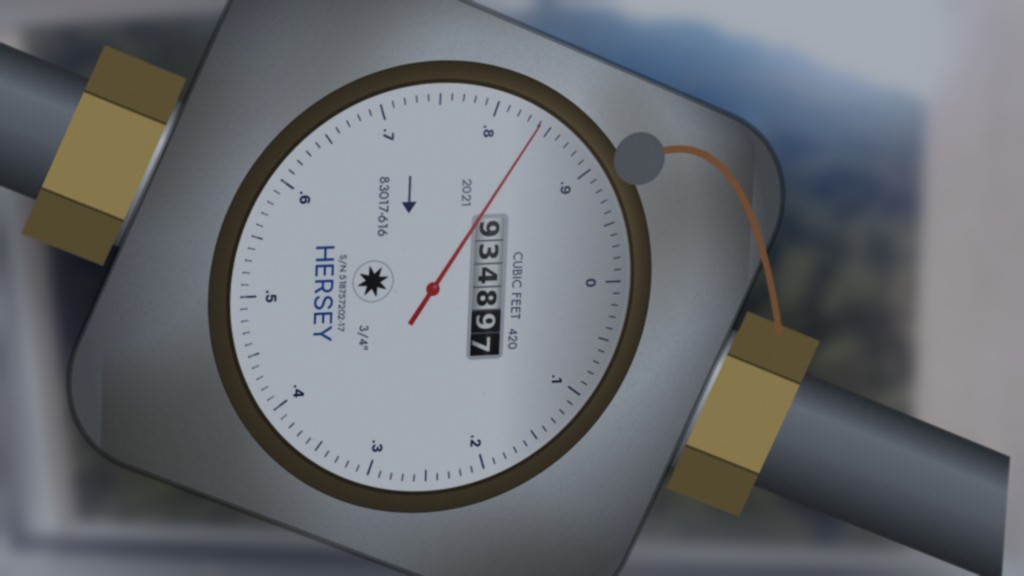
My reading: value=934896.84 unit=ft³
